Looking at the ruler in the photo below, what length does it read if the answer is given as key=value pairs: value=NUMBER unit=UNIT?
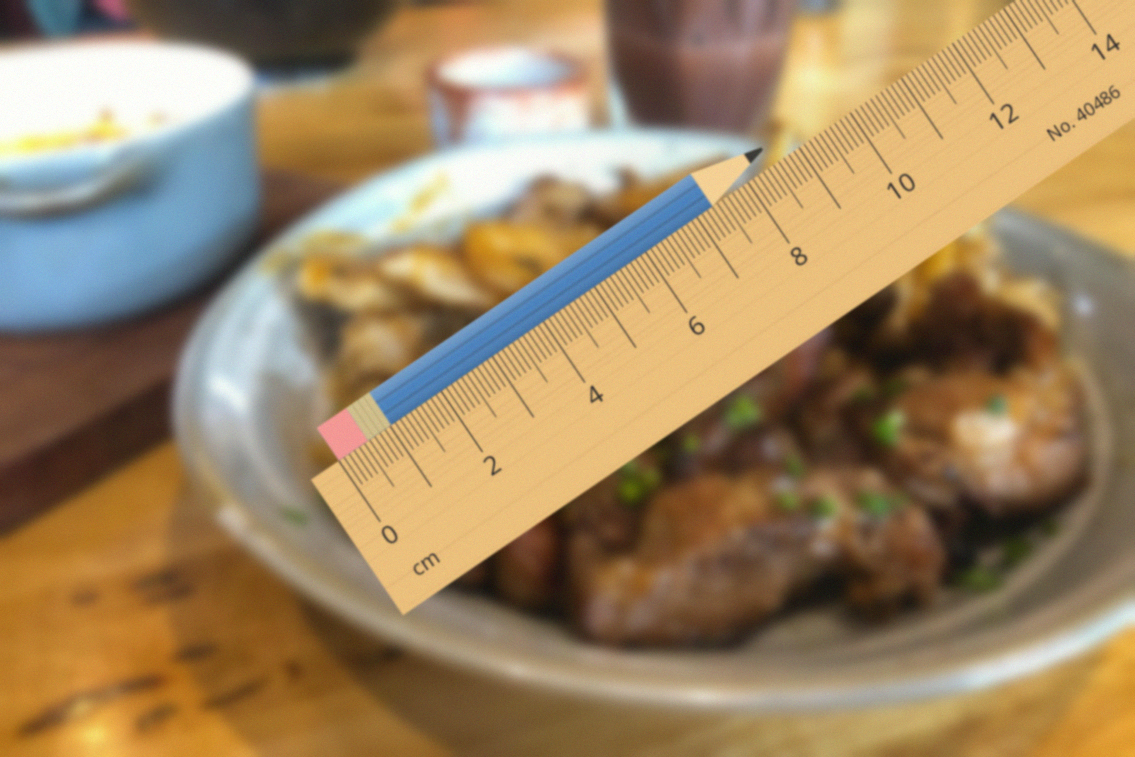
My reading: value=8.5 unit=cm
